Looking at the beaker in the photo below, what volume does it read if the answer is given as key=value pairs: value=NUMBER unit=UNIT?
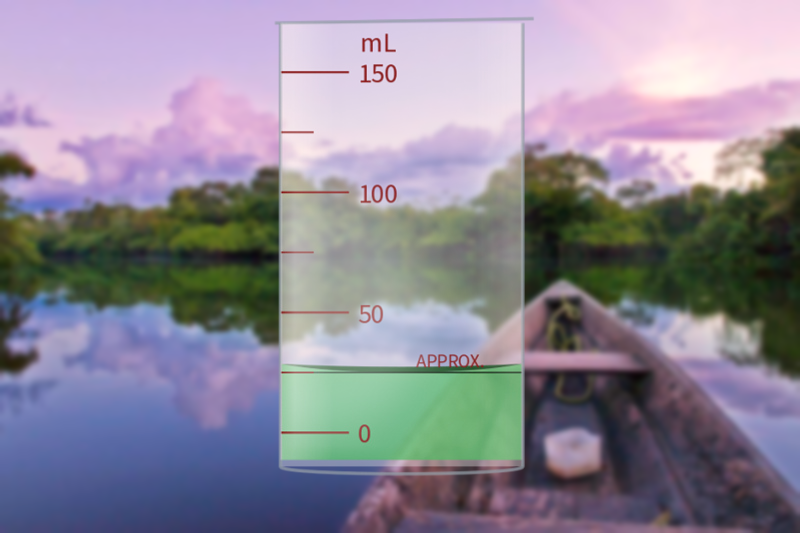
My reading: value=25 unit=mL
